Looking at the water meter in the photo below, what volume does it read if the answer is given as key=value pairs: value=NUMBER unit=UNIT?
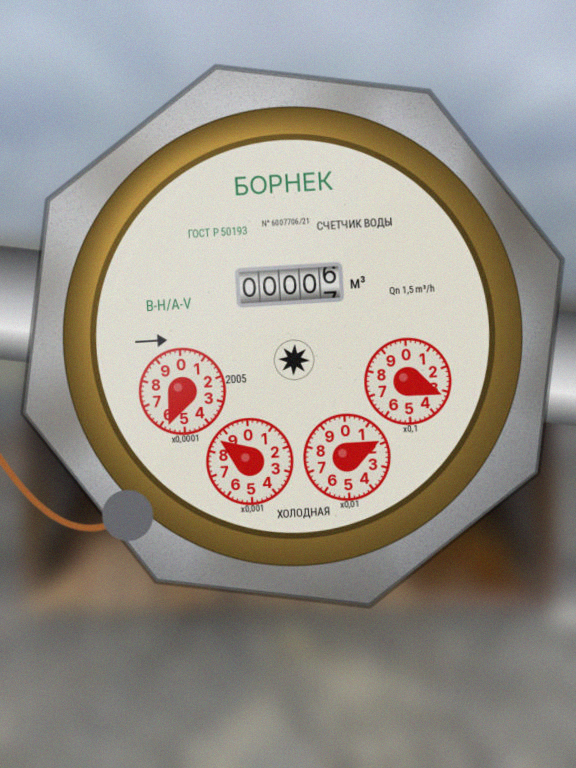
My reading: value=6.3185 unit=m³
